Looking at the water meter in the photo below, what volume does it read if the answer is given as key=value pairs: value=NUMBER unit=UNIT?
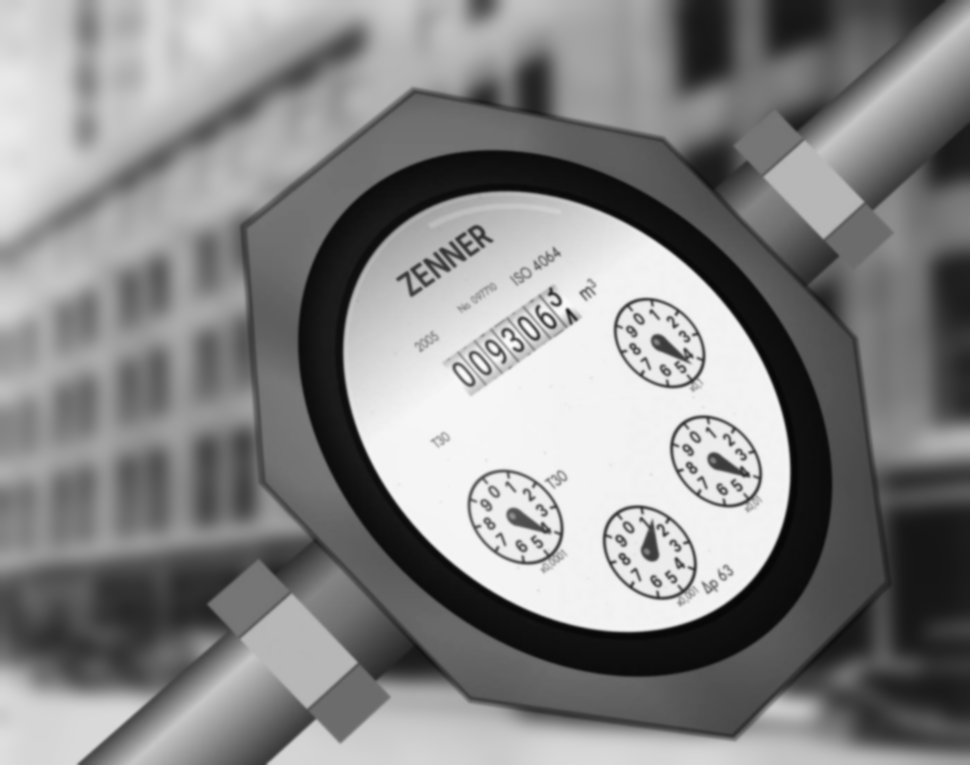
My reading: value=93063.4414 unit=m³
